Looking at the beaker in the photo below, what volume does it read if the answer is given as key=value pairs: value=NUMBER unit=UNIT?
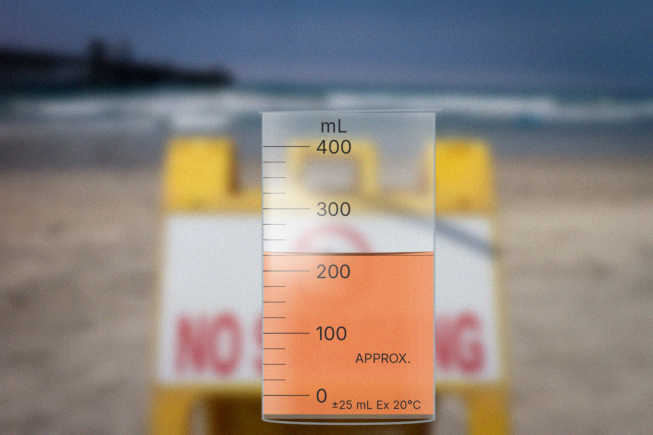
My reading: value=225 unit=mL
